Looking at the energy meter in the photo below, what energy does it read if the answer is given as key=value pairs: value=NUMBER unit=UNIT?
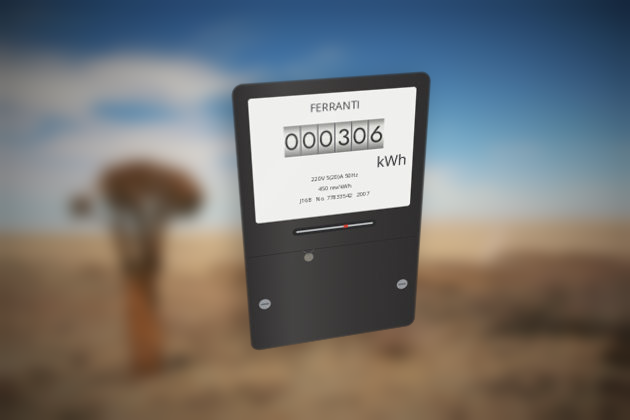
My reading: value=306 unit=kWh
